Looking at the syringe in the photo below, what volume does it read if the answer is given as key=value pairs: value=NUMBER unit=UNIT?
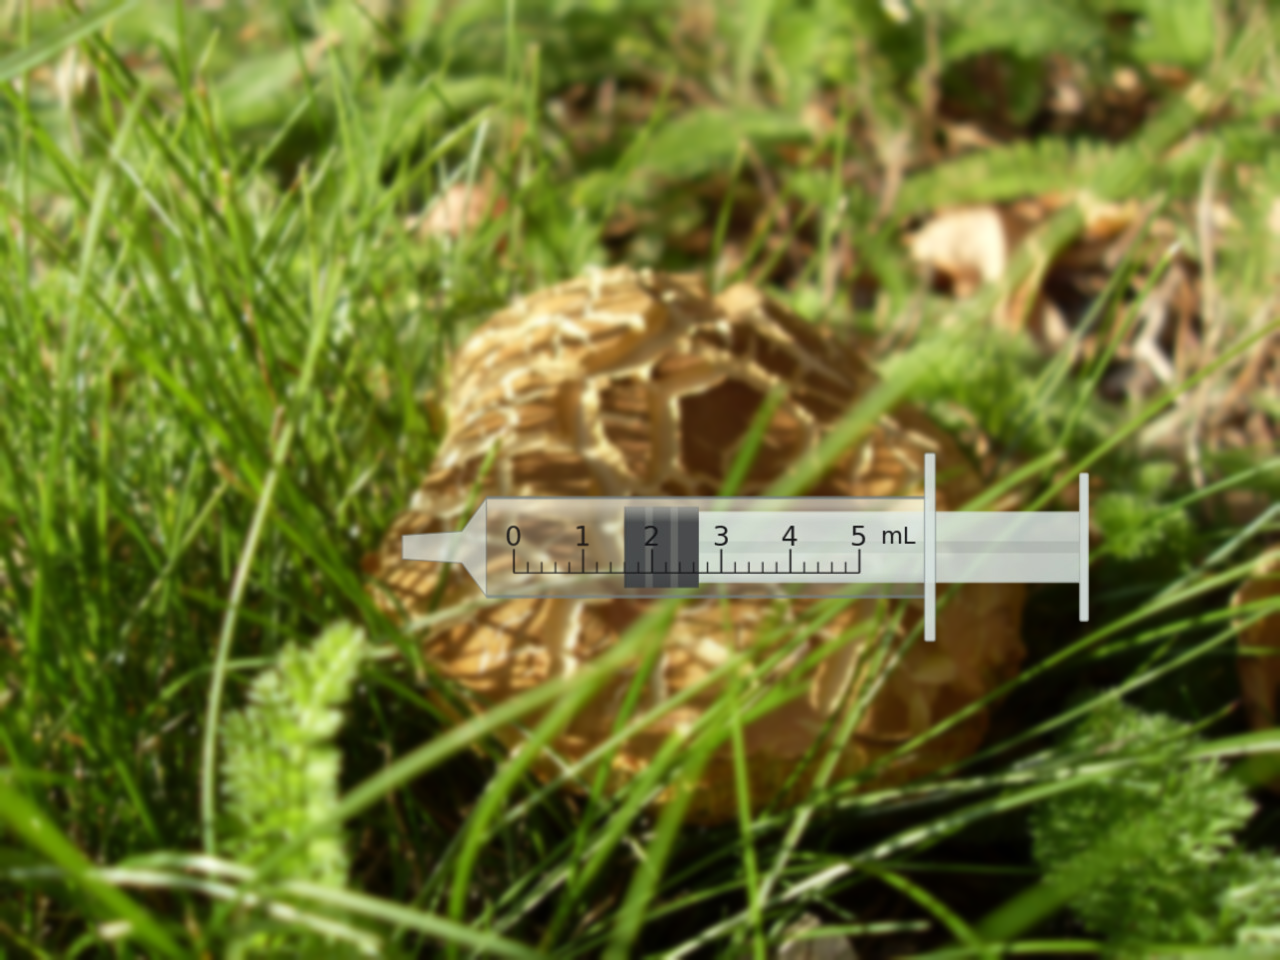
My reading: value=1.6 unit=mL
